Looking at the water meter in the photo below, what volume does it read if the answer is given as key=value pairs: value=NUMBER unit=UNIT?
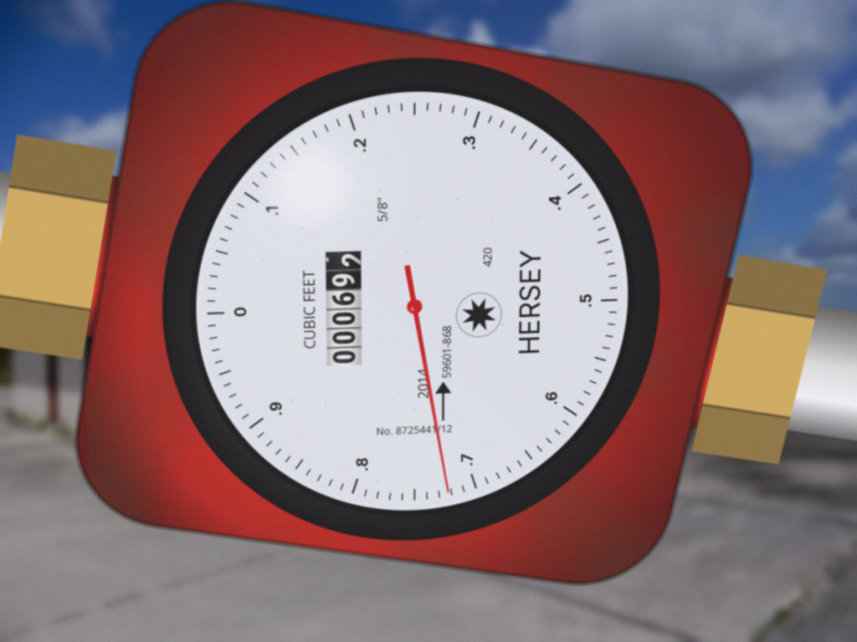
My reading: value=691.72 unit=ft³
